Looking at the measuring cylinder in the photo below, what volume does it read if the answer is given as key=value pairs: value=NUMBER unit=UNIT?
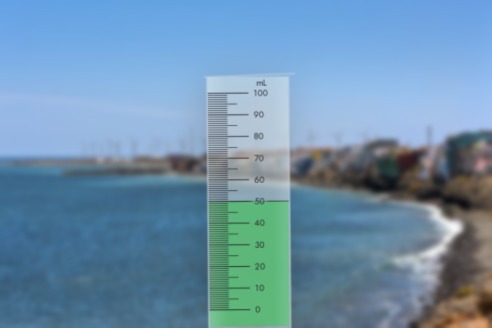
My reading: value=50 unit=mL
